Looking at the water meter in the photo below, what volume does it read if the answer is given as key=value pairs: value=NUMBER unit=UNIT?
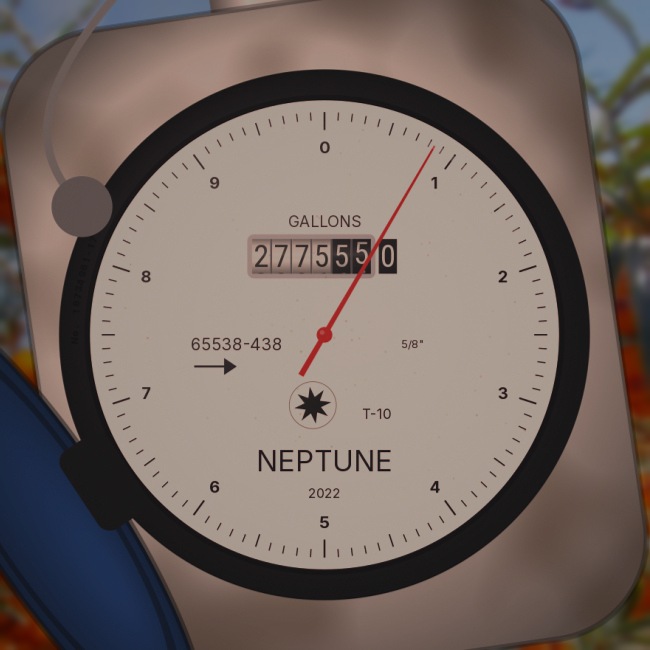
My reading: value=2775550.8 unit=gal
